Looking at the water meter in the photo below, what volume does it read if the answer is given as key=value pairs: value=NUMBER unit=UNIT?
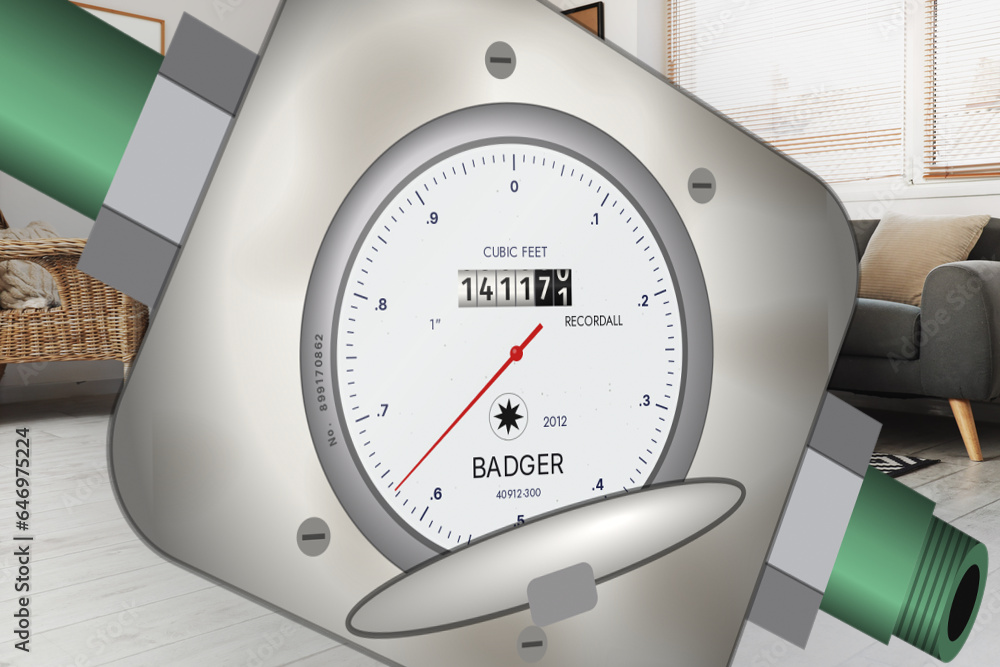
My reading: value=141170.63 unit=ft³
